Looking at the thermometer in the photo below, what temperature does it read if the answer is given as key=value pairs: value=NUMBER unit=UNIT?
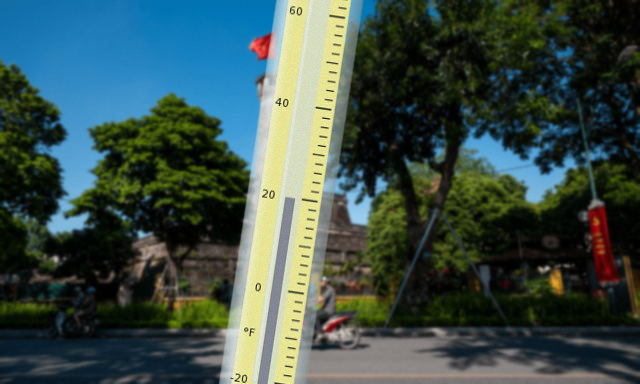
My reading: value=20 unit=°F
